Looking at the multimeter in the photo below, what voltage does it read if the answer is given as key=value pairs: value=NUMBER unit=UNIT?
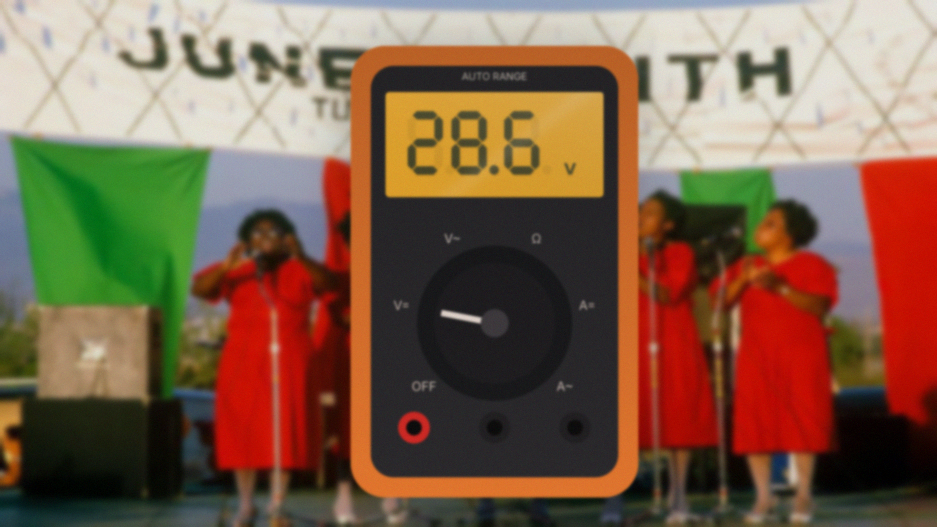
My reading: value=28.6 unit=V
